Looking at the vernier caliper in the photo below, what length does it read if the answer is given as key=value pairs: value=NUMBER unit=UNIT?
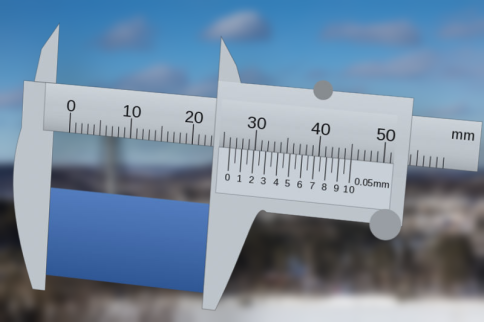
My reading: value=26.0 unit=mm
